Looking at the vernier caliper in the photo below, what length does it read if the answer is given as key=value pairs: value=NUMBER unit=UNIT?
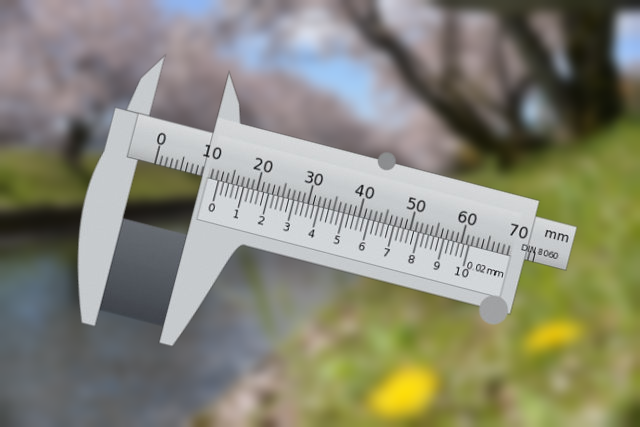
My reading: value=12.5 unit=mm
